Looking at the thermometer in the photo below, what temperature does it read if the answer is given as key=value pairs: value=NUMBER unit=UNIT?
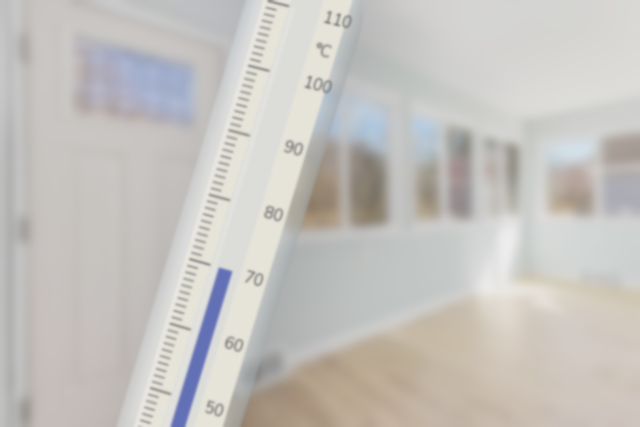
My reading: value=70 unit=°C
